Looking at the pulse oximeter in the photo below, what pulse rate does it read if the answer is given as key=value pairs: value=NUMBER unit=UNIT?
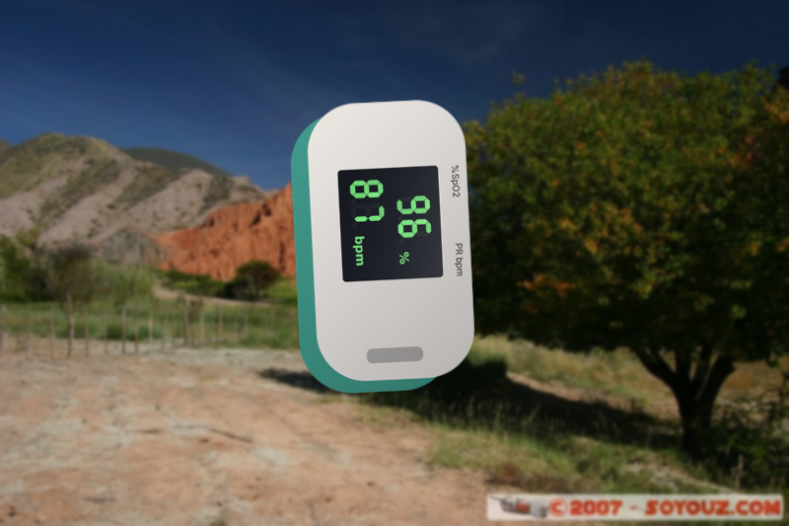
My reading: value=87 unit=bpm
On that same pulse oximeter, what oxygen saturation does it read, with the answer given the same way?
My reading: value=96 unit=%
